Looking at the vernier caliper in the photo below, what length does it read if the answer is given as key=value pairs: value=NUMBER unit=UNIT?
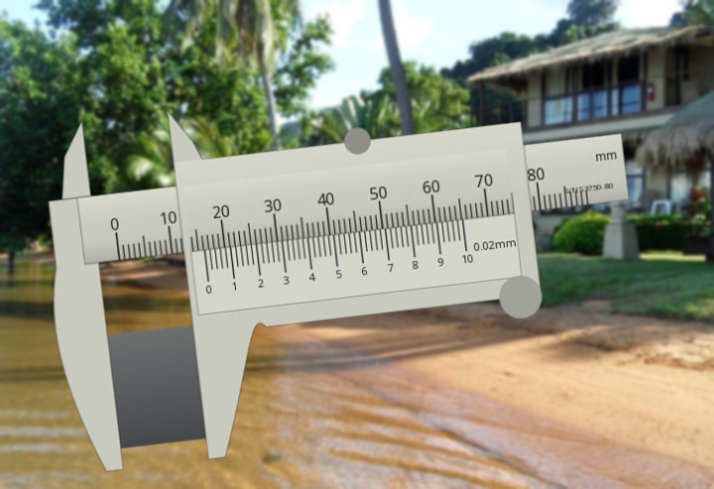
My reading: value=16.2 unit=mm
